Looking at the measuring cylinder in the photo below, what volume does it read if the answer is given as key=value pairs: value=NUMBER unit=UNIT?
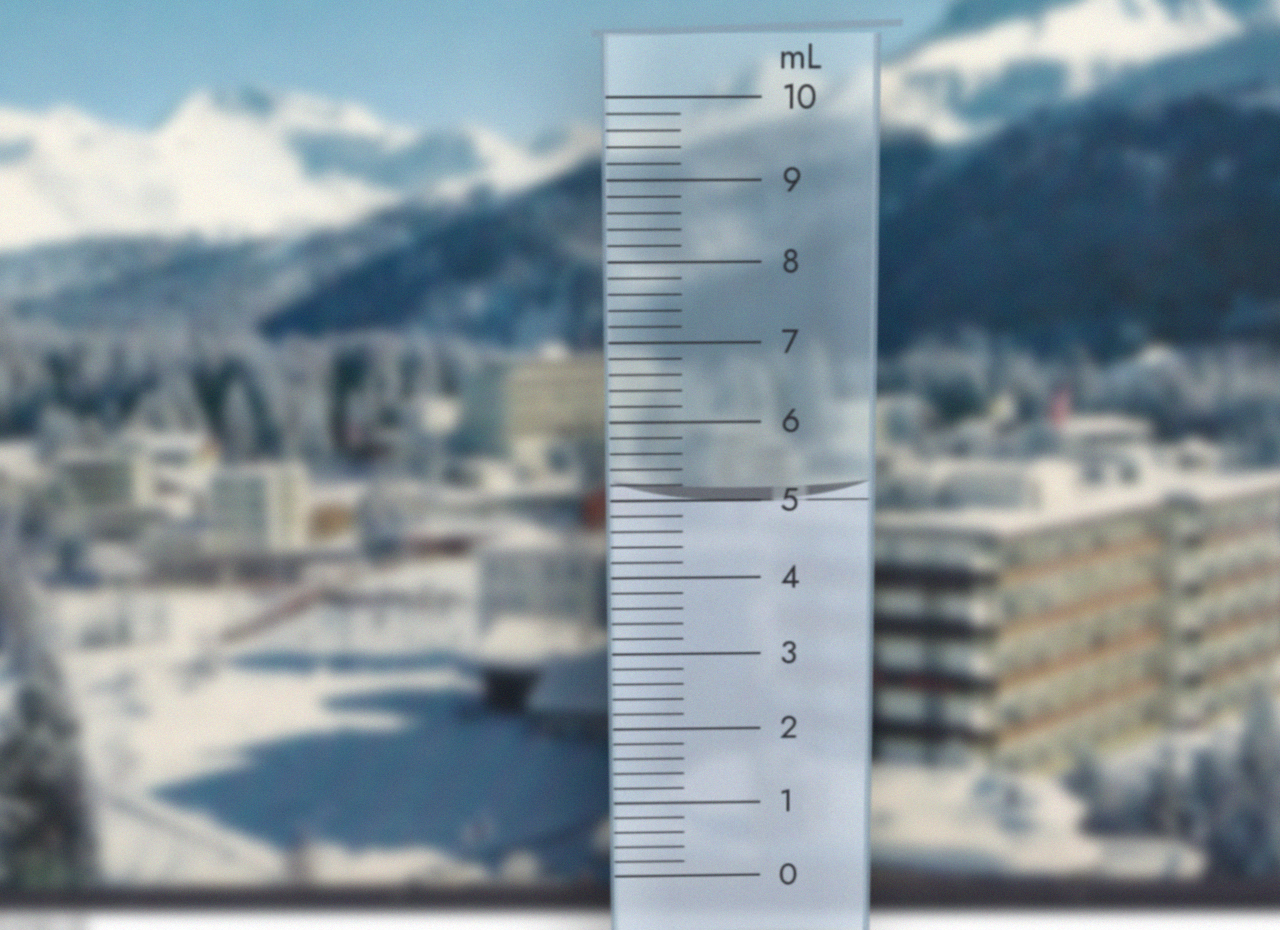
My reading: value=5 unit=mL
